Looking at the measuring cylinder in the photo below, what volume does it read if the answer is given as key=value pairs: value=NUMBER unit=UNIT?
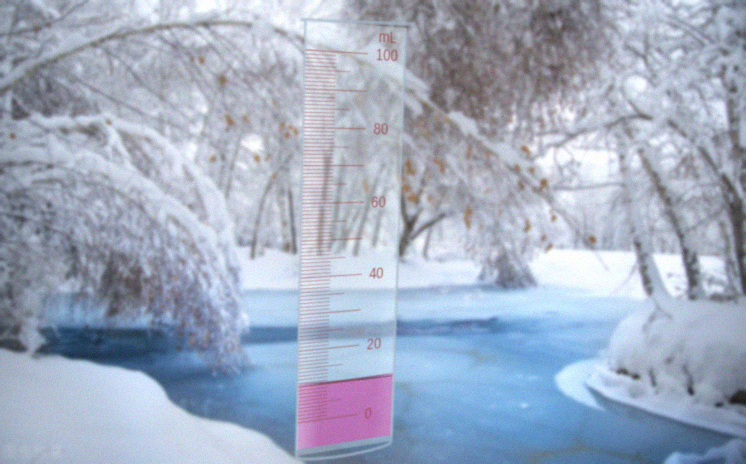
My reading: value=10 unit=mL
